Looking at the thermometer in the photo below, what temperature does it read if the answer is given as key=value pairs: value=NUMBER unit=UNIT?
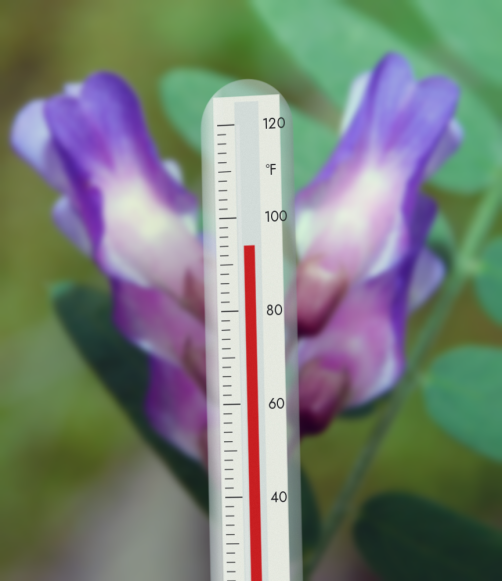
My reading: value=94 unit=°F
